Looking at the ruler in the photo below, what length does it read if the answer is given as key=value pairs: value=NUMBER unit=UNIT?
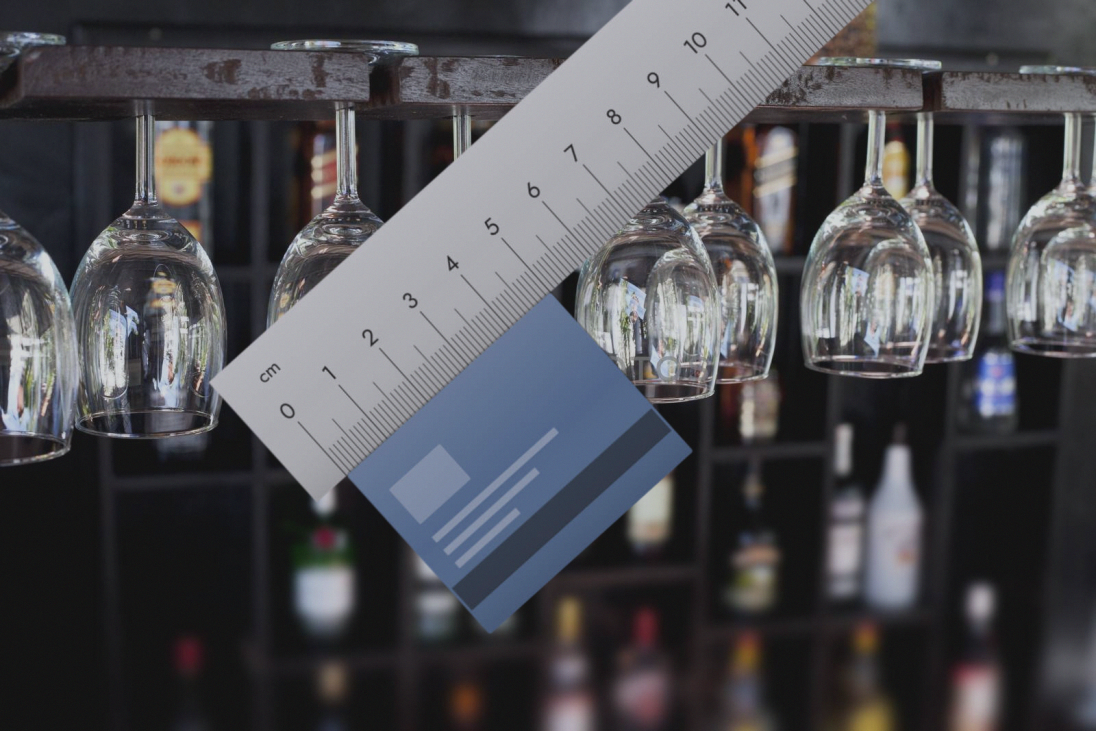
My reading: value=5 unit=cm
